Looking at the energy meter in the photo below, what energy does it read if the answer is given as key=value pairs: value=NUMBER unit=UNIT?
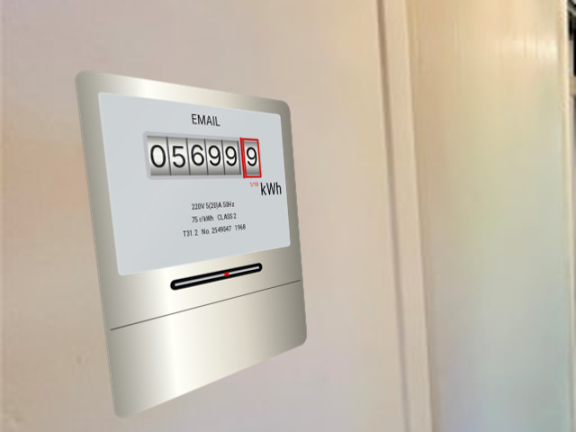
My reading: value=5699.9 unit=kWh
